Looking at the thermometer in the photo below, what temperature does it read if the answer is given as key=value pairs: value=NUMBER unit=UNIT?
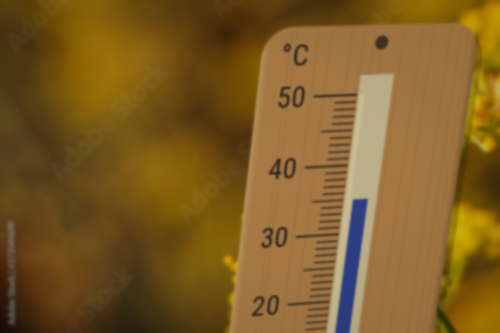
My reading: value=35 unit=°C
